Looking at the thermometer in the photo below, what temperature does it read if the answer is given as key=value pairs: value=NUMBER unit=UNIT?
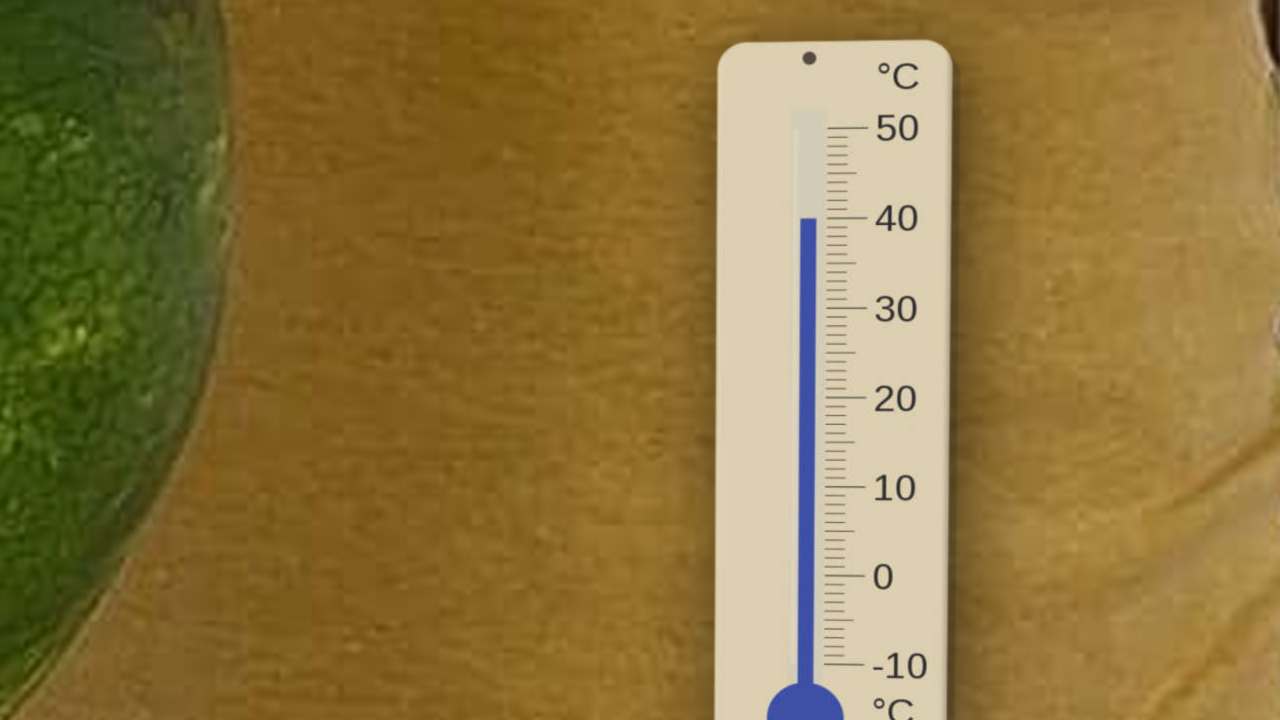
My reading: value=40 unit=°C
